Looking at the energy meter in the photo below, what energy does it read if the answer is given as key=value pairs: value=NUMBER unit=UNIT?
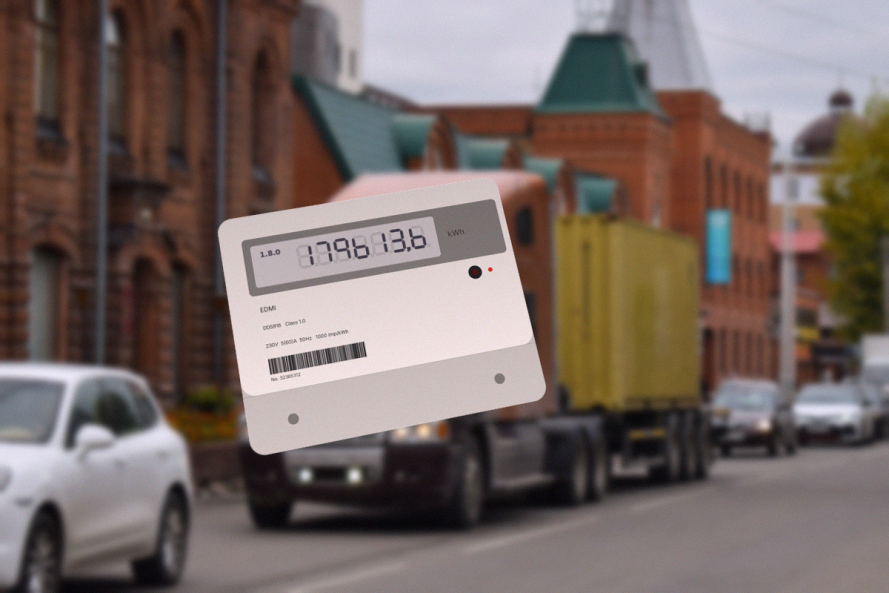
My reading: value=179613.6 unit=kWh
